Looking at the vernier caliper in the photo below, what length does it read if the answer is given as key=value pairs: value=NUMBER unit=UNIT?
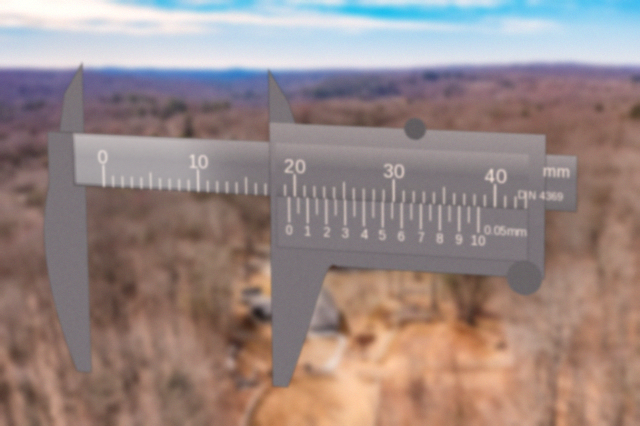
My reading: value=19.4 unit=mm
